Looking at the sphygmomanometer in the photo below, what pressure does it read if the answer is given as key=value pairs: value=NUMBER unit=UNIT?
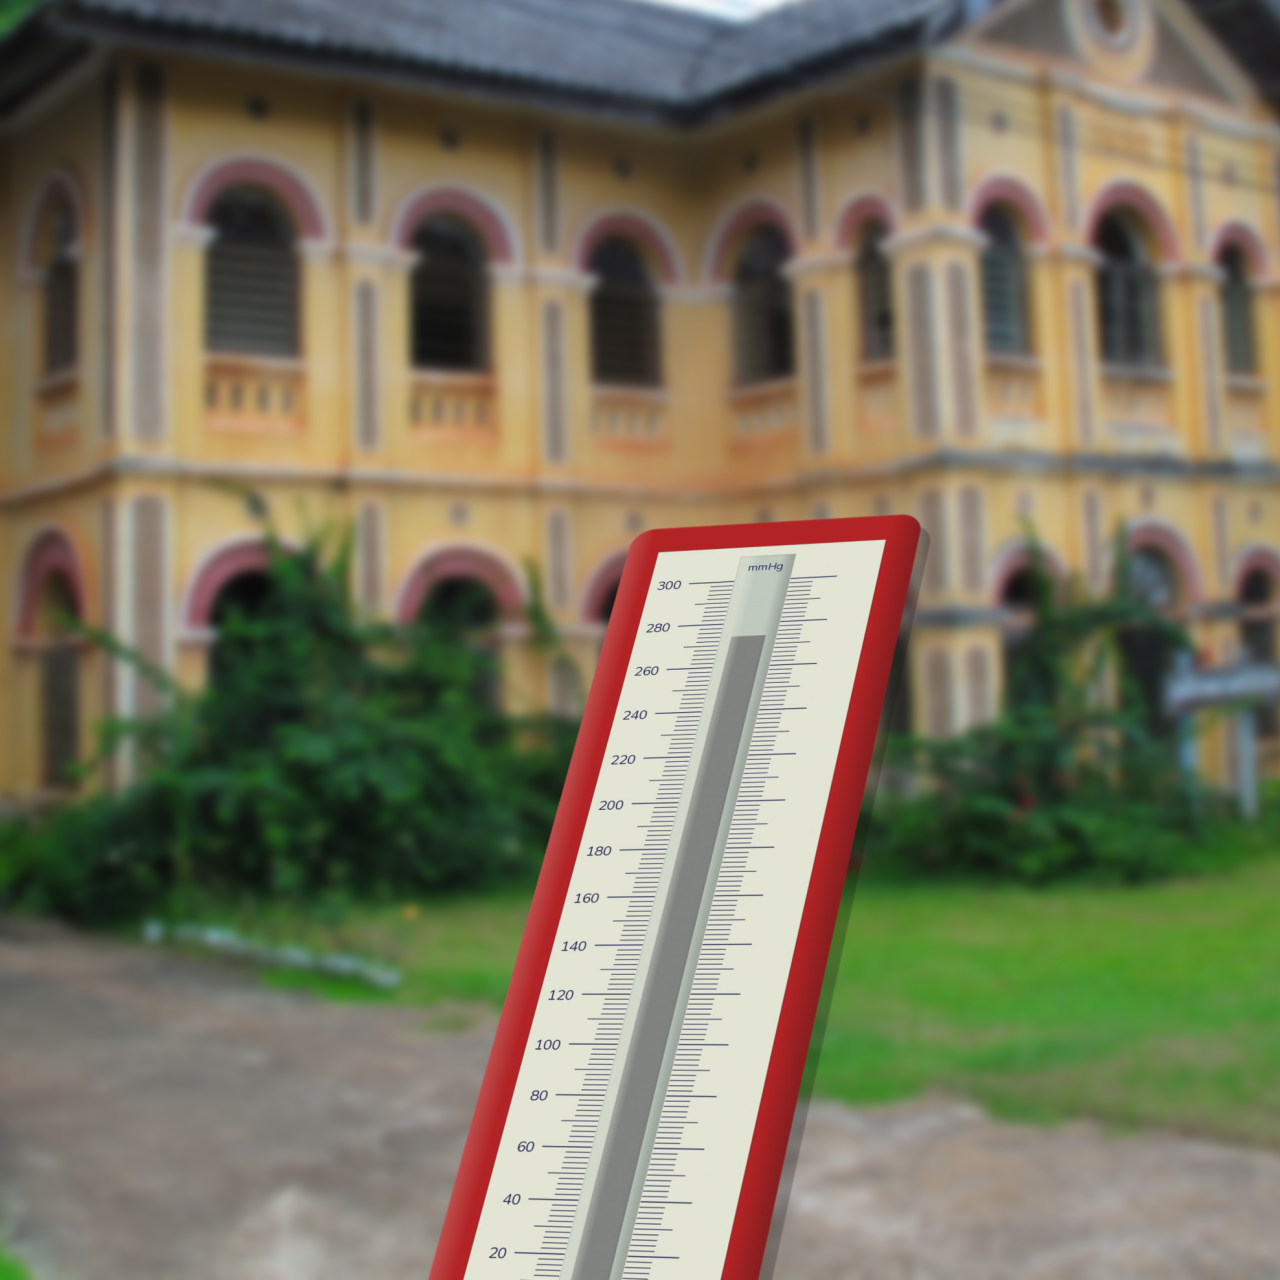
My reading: value=274 unit=mmHg
